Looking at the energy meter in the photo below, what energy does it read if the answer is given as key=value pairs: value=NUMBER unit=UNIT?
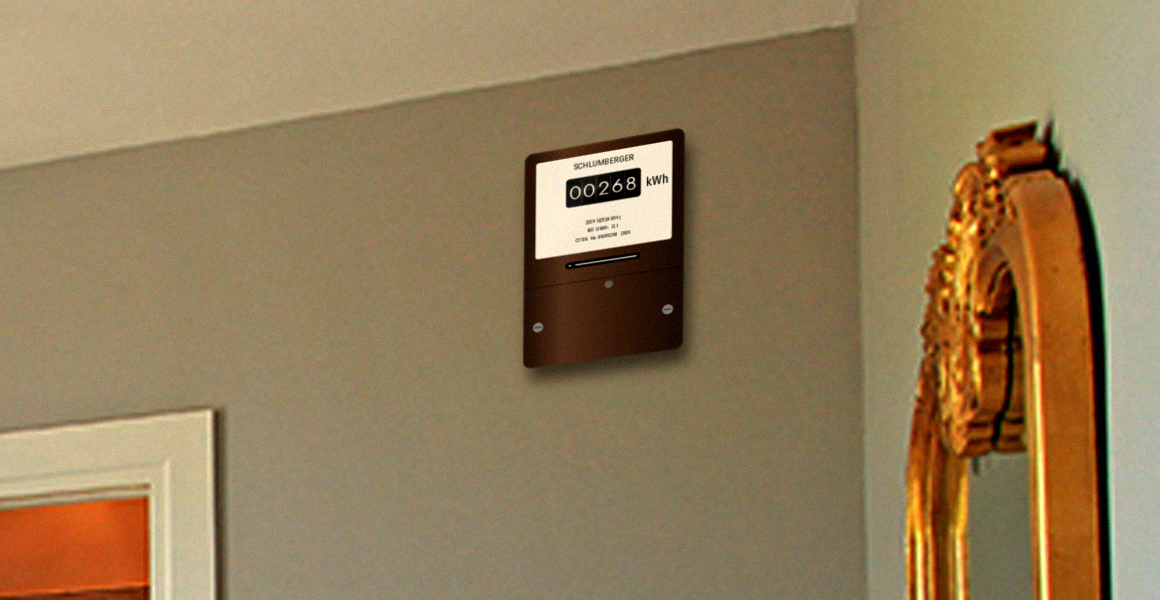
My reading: value=268 unit=kWh
